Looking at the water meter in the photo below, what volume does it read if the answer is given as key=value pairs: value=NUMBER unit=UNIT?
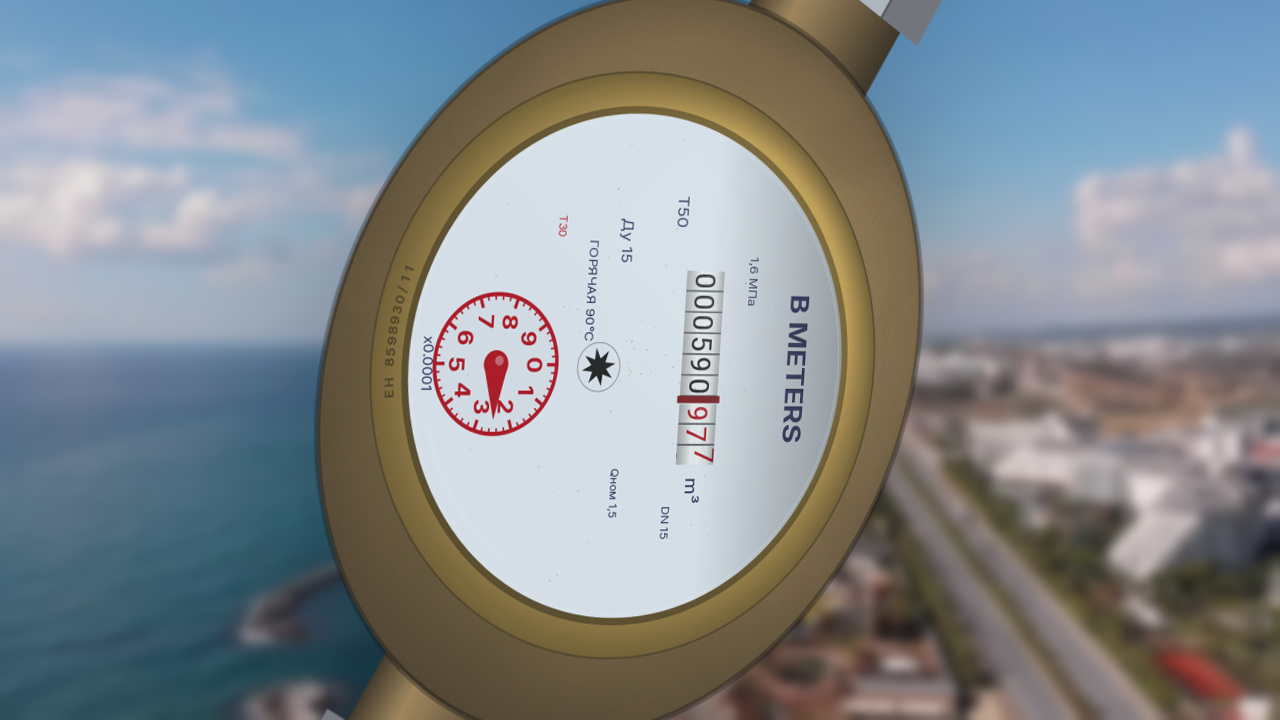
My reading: value=590.9772 unit=m³
